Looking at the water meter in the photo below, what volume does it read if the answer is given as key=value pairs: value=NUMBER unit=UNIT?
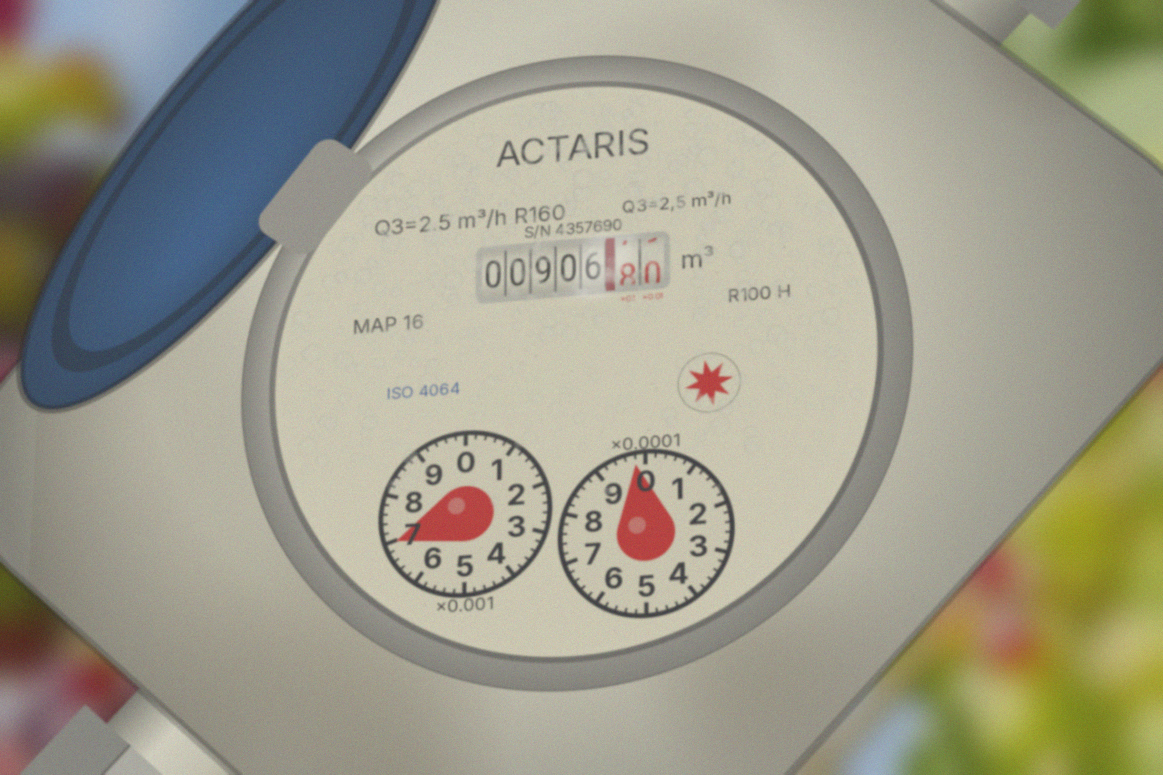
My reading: value=906.7969 unit=m³
